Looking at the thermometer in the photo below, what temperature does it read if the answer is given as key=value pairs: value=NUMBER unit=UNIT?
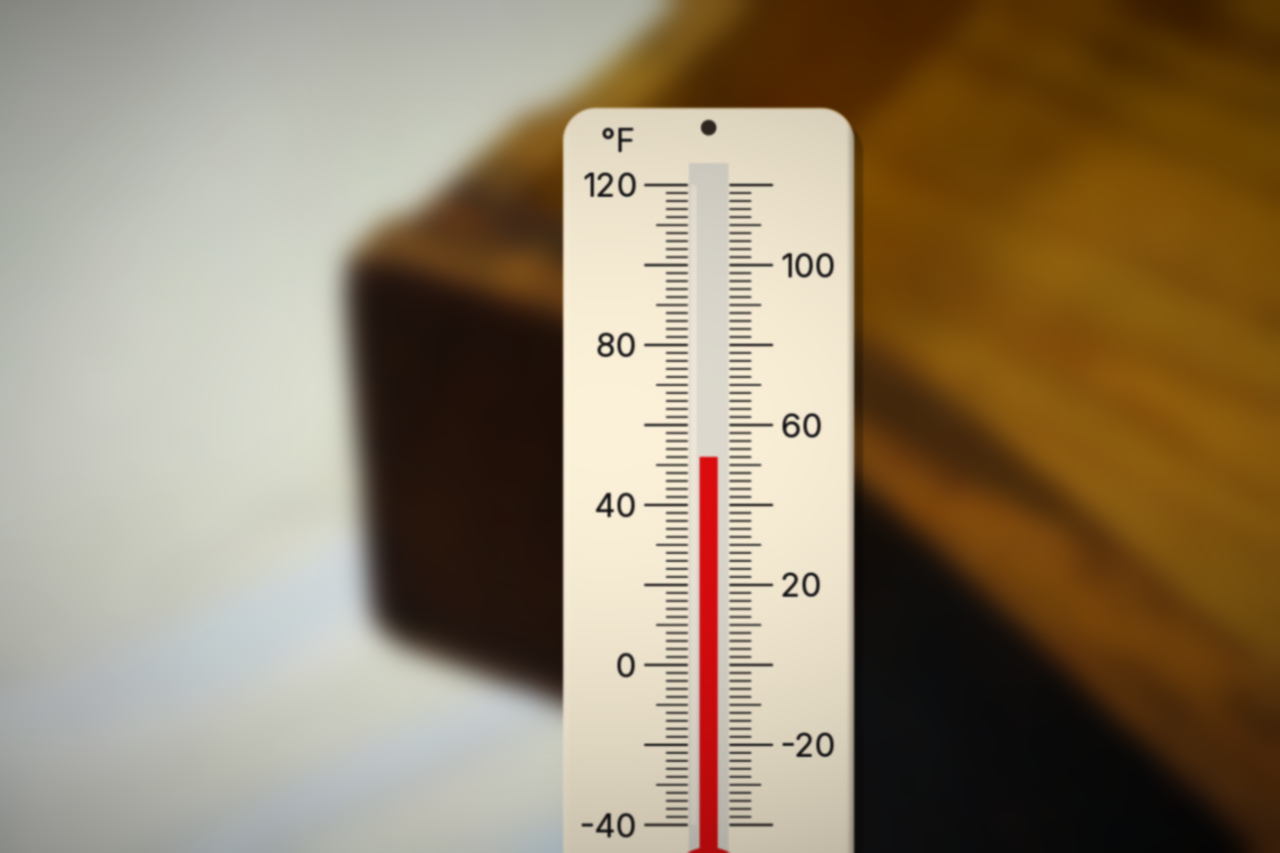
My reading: value=52 unit=°F
